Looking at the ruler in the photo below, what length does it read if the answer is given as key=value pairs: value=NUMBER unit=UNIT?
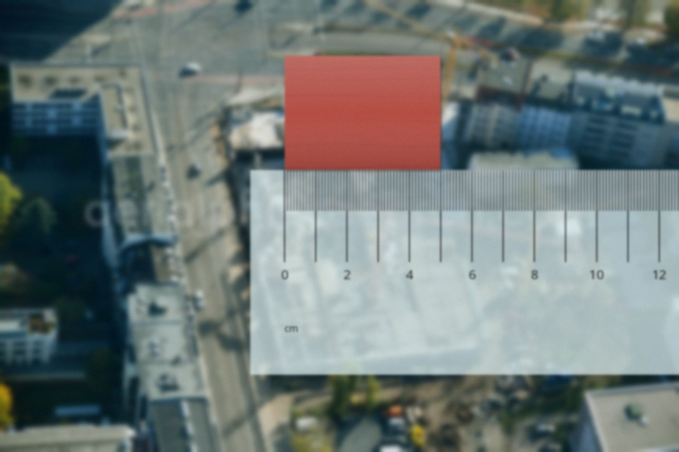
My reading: value=5 unit=cm
